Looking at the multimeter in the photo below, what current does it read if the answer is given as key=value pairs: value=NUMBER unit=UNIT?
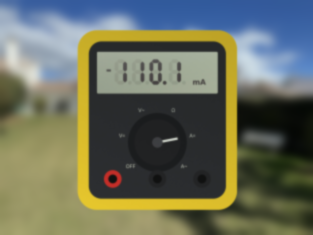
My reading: value=-110.1 unit=mA
